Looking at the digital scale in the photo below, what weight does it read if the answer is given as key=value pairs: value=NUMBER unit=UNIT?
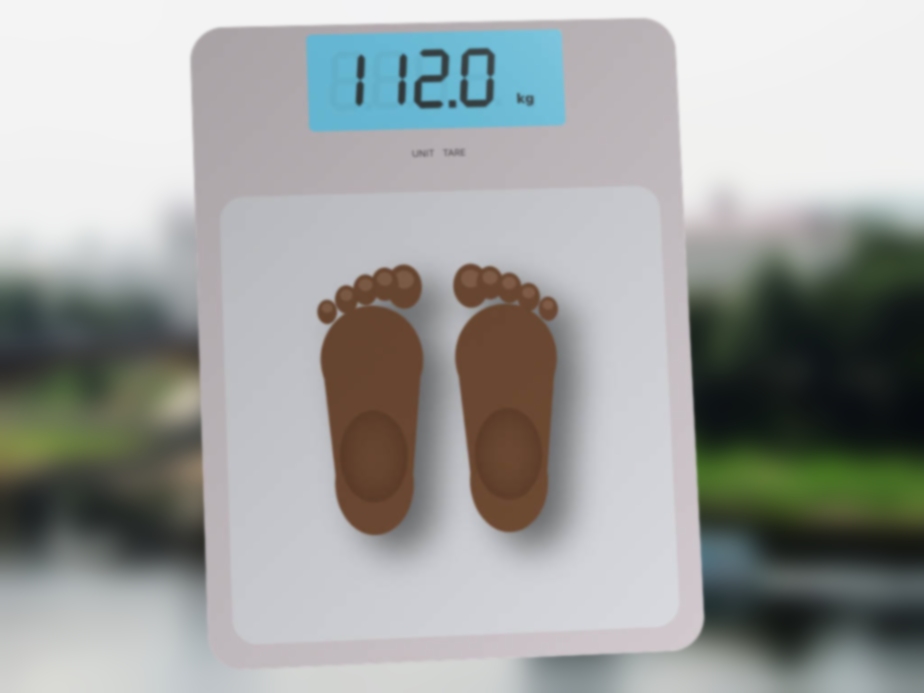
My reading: value=112.0 unit=kg
